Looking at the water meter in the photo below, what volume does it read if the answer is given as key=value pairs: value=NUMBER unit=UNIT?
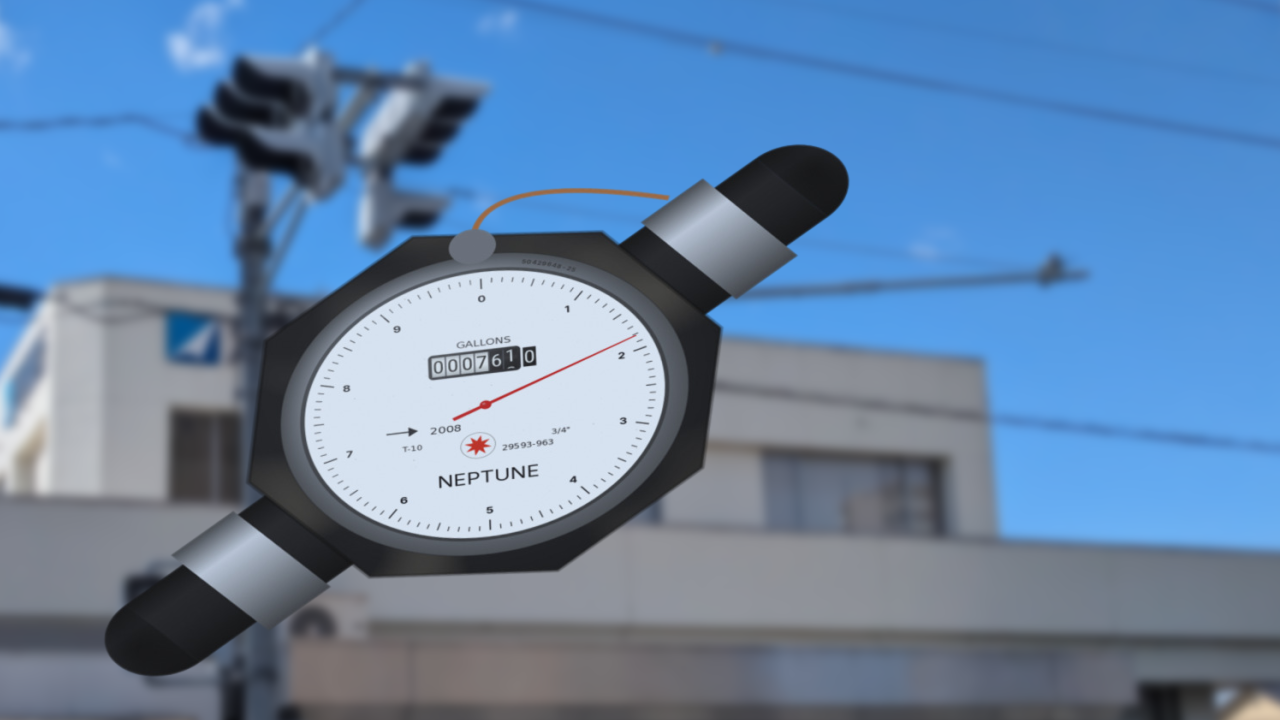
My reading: value=7611.8 unit=gal
